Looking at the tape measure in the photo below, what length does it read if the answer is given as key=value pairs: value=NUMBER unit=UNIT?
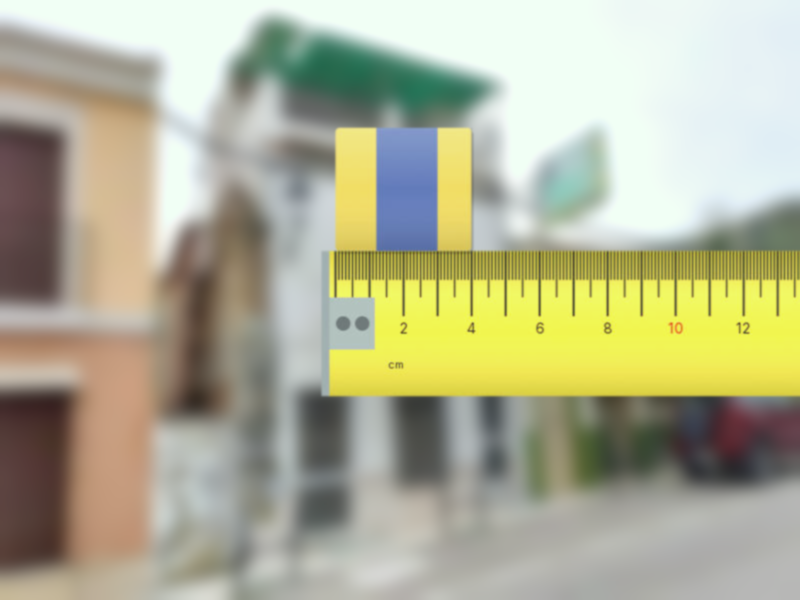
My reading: value=4 unit=cm
